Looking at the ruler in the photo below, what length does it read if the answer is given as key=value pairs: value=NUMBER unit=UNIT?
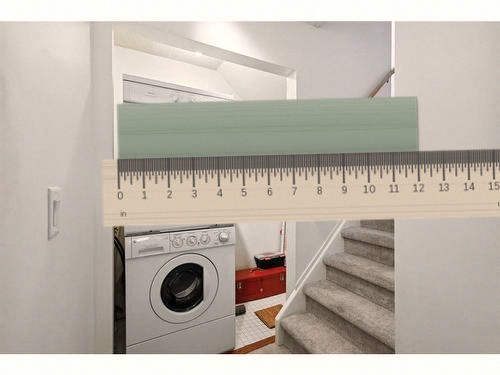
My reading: value=12 unit=in
